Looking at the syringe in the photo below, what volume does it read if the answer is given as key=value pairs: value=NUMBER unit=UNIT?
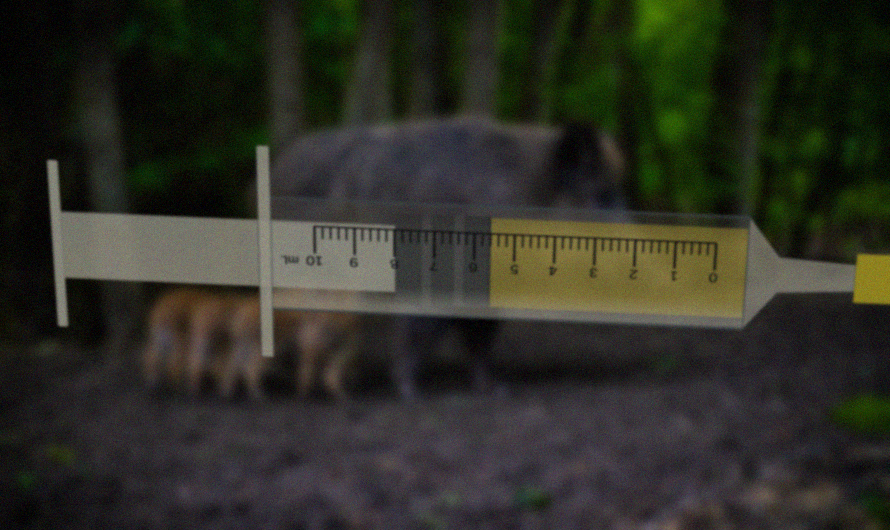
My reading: value=5.6 unit=mL
